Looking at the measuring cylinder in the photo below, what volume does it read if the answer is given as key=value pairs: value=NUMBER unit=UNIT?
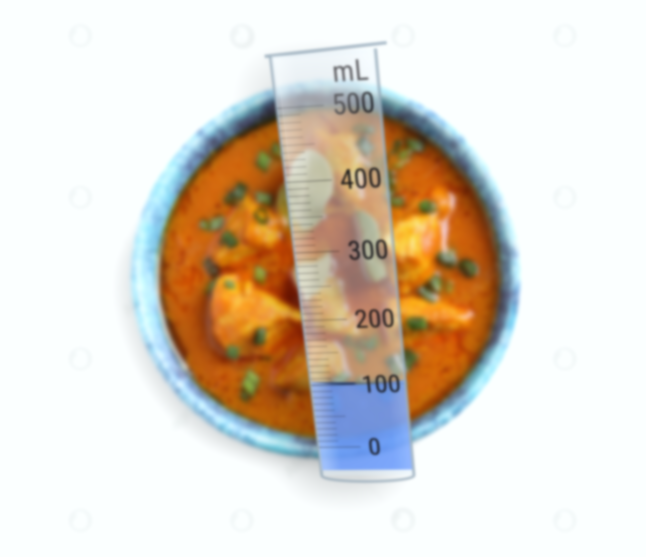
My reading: value=100 unit=mL
